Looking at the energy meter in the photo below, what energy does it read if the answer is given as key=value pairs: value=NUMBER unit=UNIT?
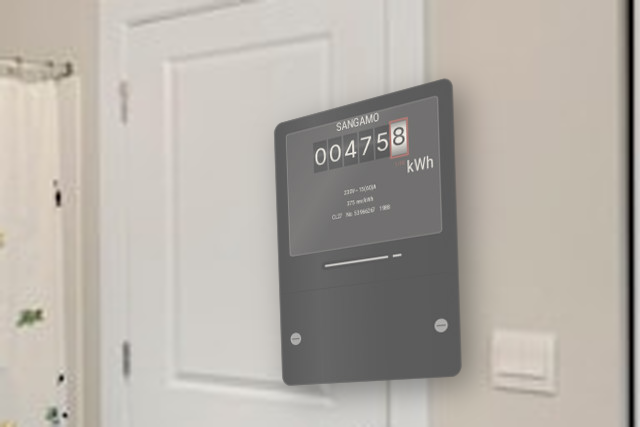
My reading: value=475.8 unit=kWh
